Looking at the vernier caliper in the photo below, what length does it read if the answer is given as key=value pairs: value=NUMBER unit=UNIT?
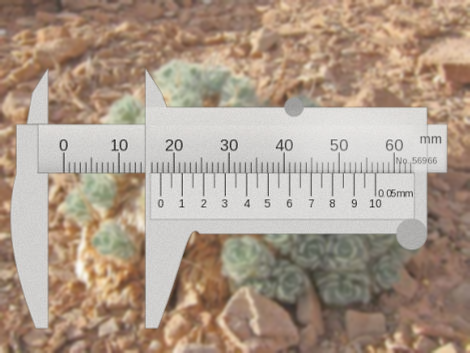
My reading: value=17.6 unit=mm
